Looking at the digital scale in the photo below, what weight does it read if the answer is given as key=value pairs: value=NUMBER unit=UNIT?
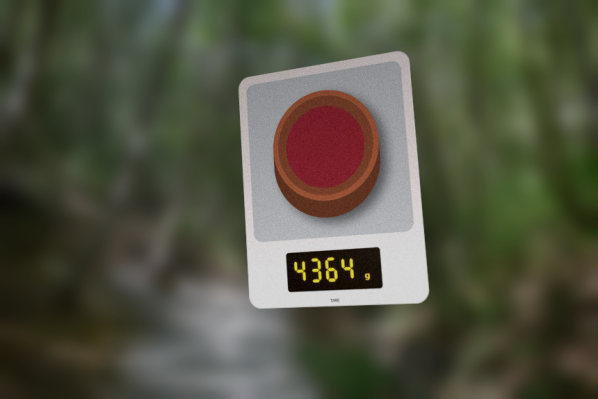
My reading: value=4364 unit=g
